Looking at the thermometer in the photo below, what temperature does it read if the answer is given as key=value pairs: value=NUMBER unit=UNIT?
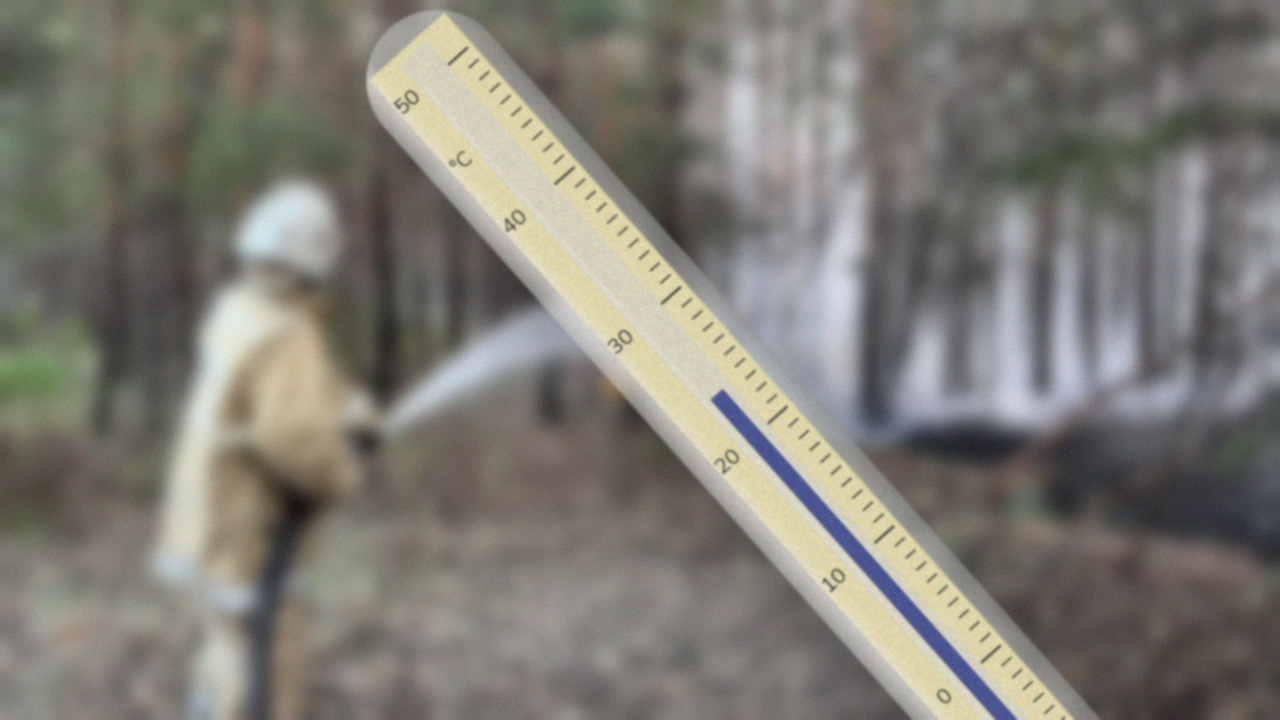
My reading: value=23.5 unit=°C
